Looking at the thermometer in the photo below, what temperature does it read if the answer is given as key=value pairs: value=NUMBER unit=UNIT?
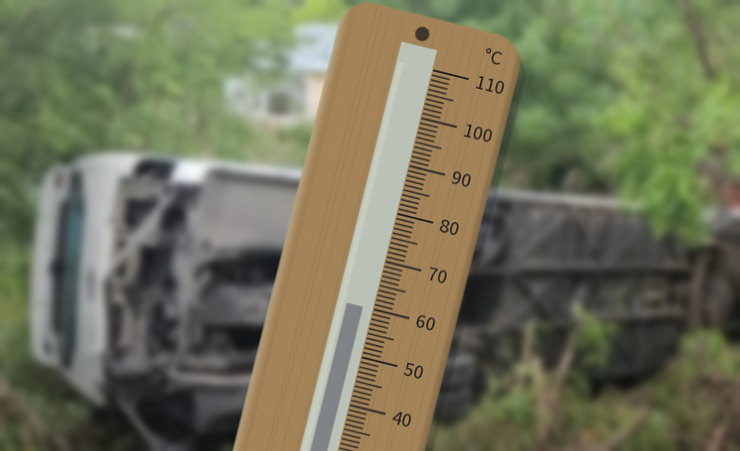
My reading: value=60 unit=°C
